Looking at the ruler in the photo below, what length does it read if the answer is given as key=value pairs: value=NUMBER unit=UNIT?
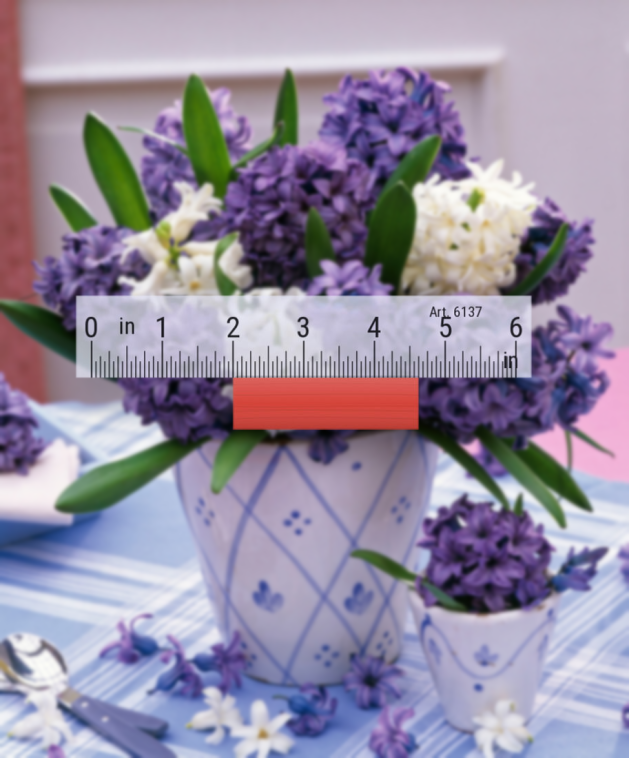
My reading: value=2.625 unit=in
